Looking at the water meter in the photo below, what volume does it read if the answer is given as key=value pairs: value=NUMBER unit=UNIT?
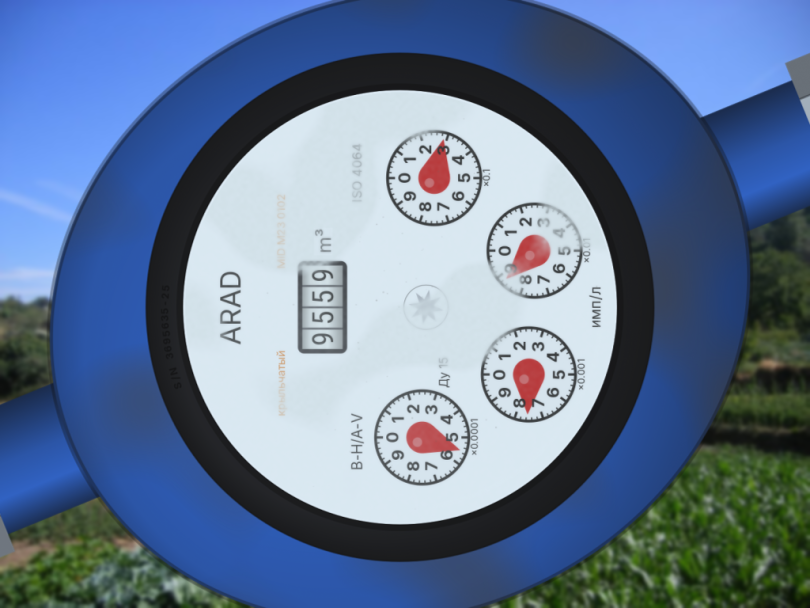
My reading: value=9559.2875 unit=m³
